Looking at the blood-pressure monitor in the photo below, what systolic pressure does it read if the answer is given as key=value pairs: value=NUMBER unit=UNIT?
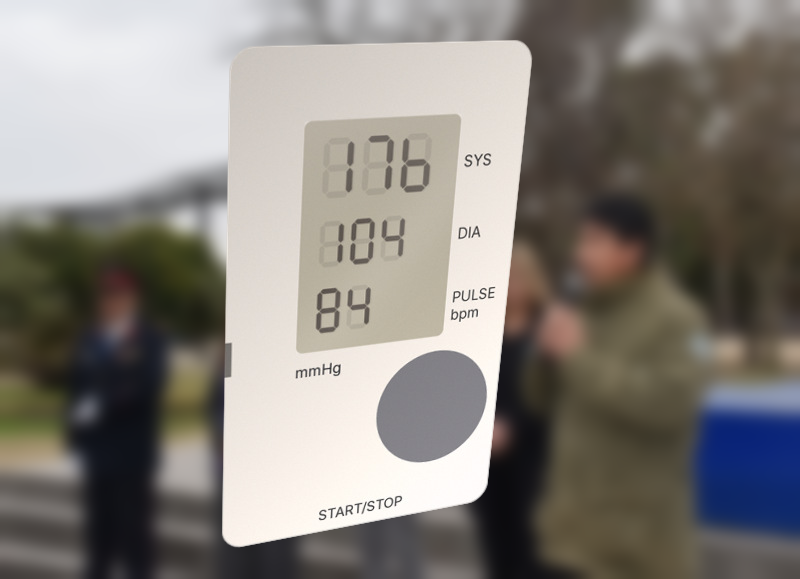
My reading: value=176 unit=mmHg
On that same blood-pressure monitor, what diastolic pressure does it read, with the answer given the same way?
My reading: value=104 unit=mmHg
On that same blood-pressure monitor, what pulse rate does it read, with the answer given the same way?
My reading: value=84 unit=bpm
